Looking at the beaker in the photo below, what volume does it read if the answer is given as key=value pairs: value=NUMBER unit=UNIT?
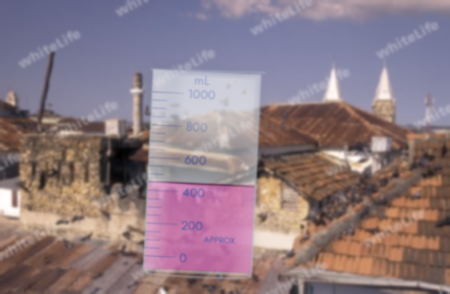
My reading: value=450 unit=mL
